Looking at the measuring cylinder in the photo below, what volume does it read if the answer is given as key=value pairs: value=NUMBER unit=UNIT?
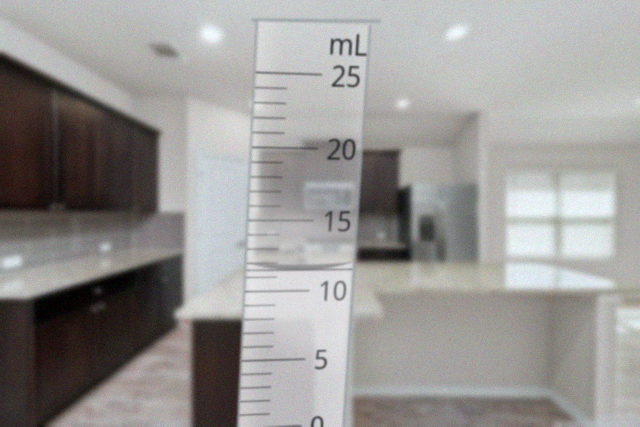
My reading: value=11.5 unit=mL
